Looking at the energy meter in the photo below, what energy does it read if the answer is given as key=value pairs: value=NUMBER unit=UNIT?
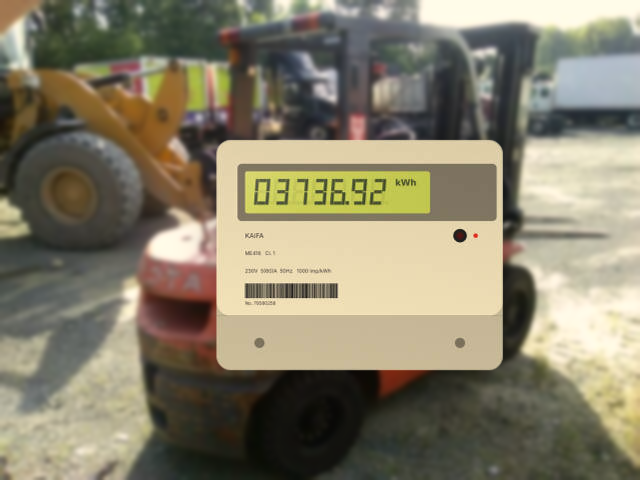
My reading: value=3736.92 unit=kWh
